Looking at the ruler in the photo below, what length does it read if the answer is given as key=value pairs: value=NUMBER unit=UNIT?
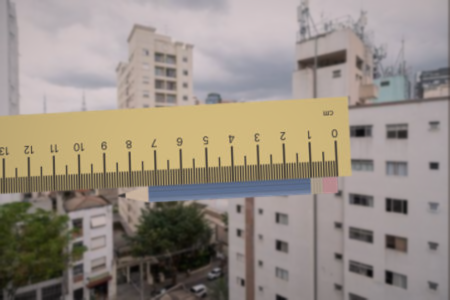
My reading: value=8.5 unit=cm
